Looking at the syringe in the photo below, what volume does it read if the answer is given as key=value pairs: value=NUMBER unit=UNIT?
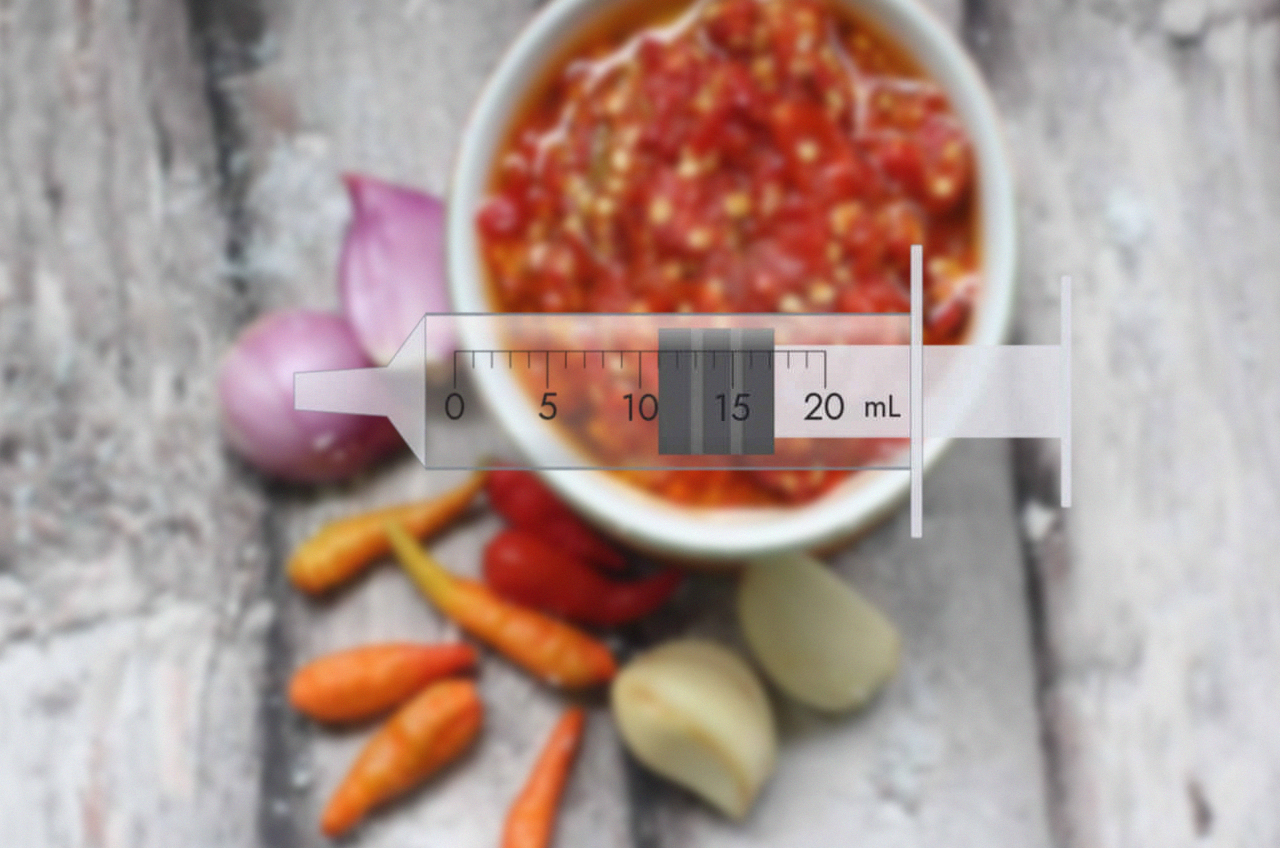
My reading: value=11 unit=mL
